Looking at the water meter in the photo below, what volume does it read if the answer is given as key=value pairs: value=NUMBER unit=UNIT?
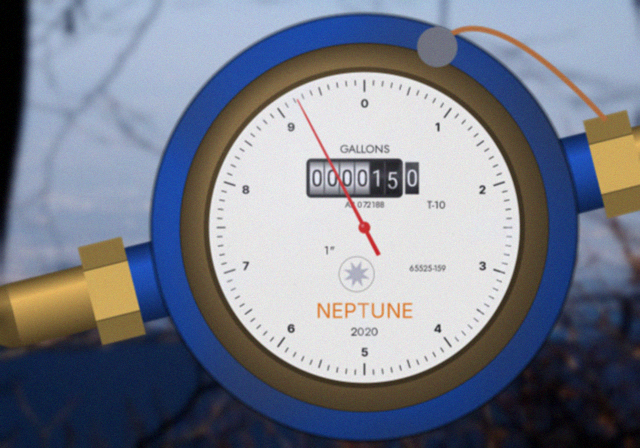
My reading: value=149.2 unit=gal
